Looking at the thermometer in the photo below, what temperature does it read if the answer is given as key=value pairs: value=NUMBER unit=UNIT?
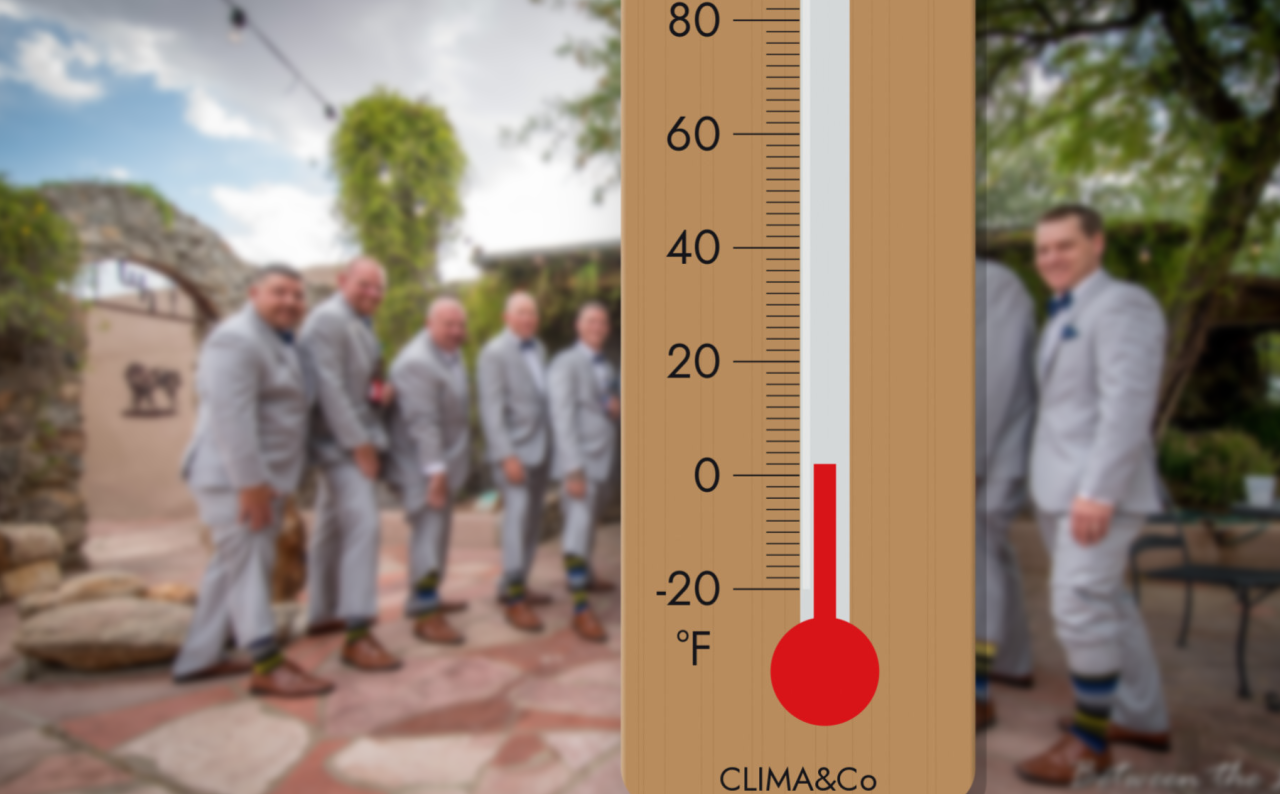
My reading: value=2 unit=°F
